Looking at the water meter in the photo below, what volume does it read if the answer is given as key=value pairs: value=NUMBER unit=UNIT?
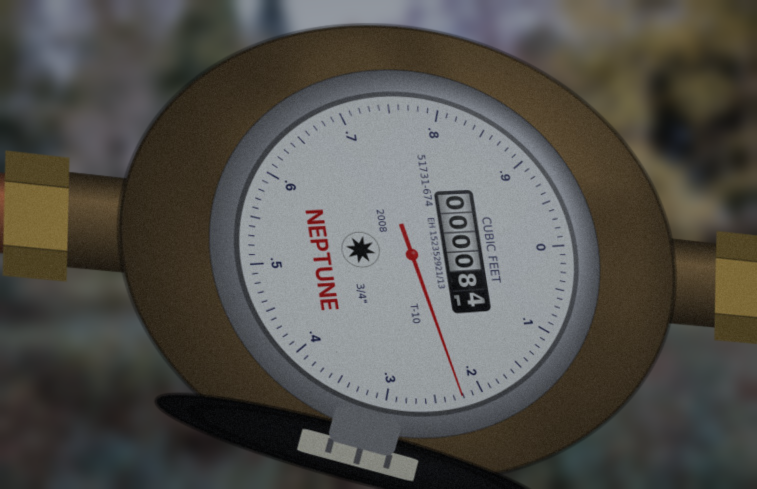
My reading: value=84.22 unit=ft³
